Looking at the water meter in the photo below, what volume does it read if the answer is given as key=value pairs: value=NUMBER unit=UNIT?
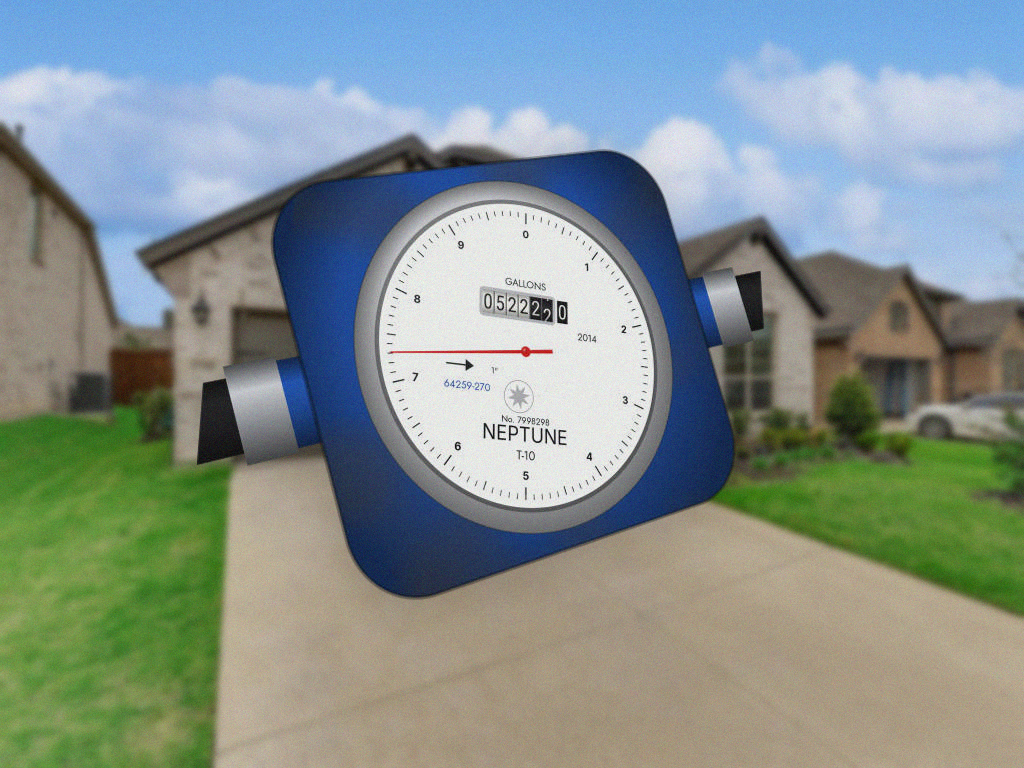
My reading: value=522217.3 unit=gal
